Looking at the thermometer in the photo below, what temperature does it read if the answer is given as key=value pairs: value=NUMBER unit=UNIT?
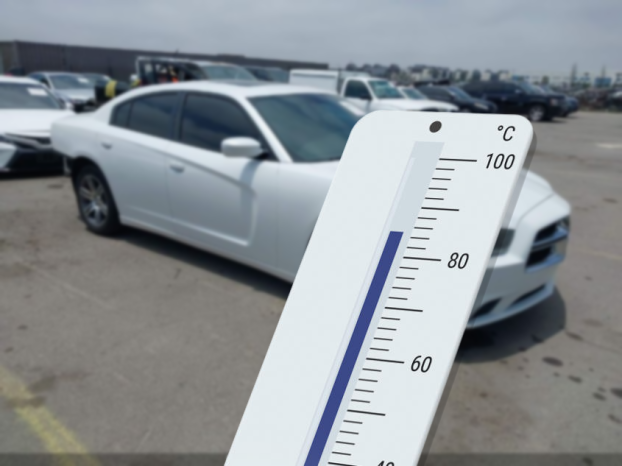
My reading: value=85 unit=°C
